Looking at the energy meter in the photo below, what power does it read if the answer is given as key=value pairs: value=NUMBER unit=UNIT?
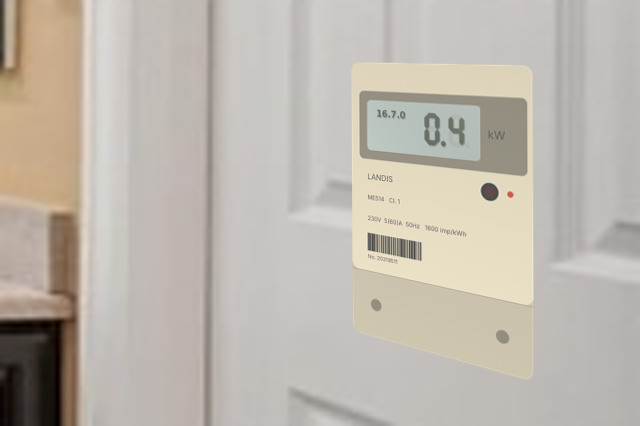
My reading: value=0.4 unit=kW
